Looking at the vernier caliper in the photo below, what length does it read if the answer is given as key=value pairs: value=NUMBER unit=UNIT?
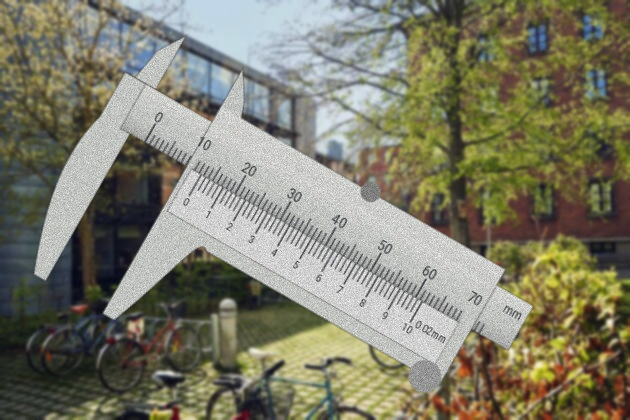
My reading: value=12.5 unit=mm
